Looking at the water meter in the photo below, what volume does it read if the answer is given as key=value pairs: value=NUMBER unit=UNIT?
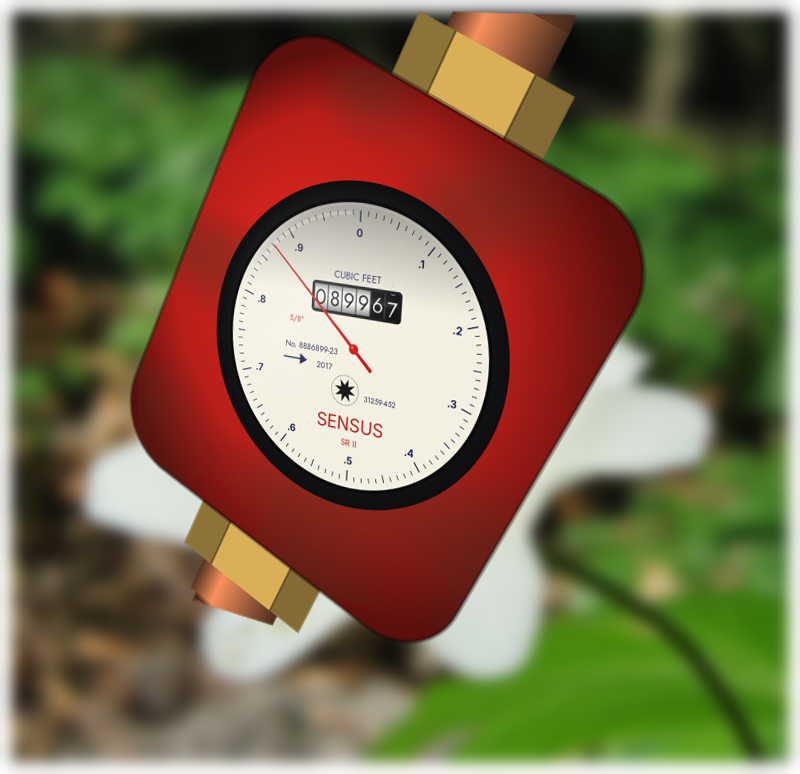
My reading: value=89966.87 unit=ft³
